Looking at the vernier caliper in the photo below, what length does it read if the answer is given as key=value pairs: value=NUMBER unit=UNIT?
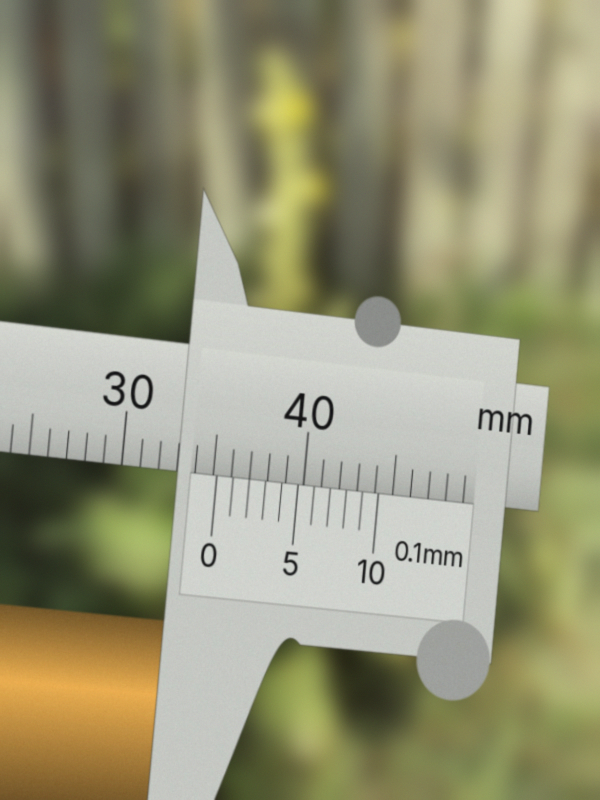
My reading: value=35.2 unit=mm
